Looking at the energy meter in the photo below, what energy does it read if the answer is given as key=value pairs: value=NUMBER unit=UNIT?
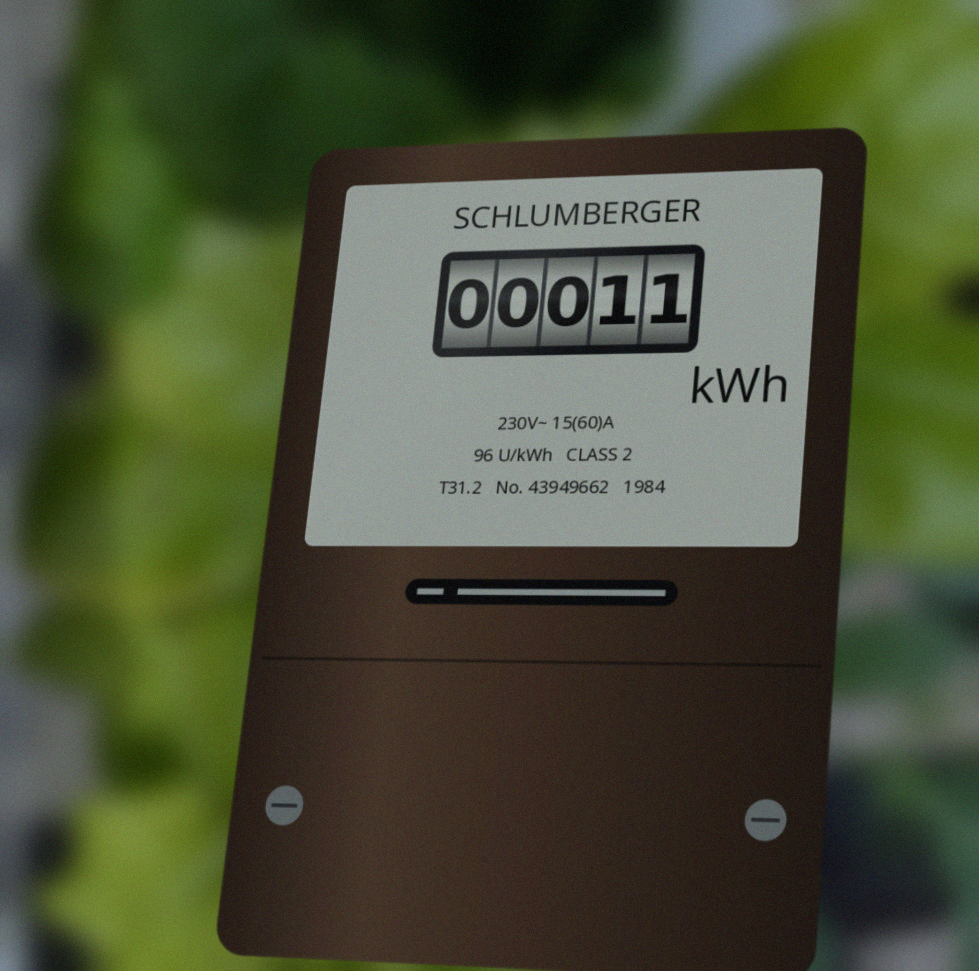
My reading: value=11 unit=kWh
